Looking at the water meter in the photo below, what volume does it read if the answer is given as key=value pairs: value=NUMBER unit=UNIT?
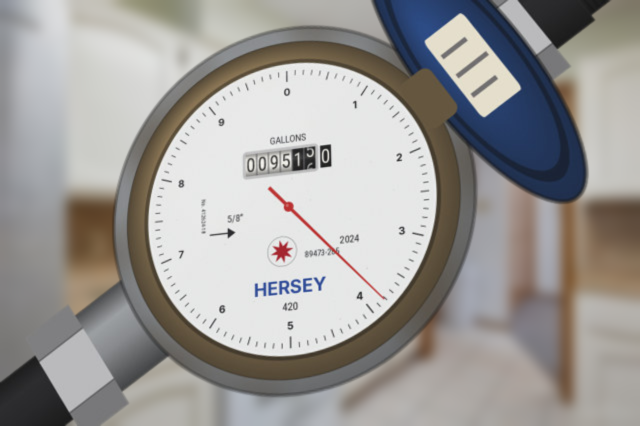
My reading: value=95153.8 unit=gal
